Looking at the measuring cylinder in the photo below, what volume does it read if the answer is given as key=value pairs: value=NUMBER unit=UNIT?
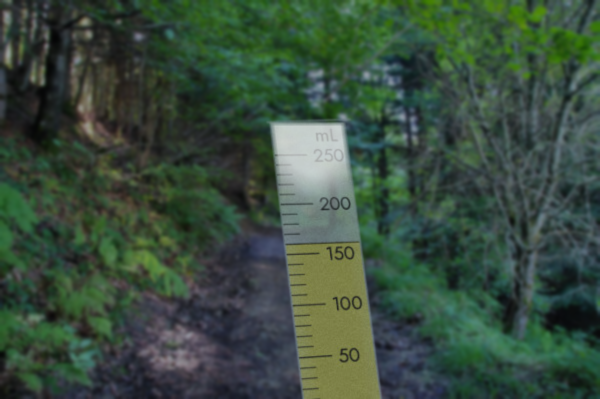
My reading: value=160 unit=mL
